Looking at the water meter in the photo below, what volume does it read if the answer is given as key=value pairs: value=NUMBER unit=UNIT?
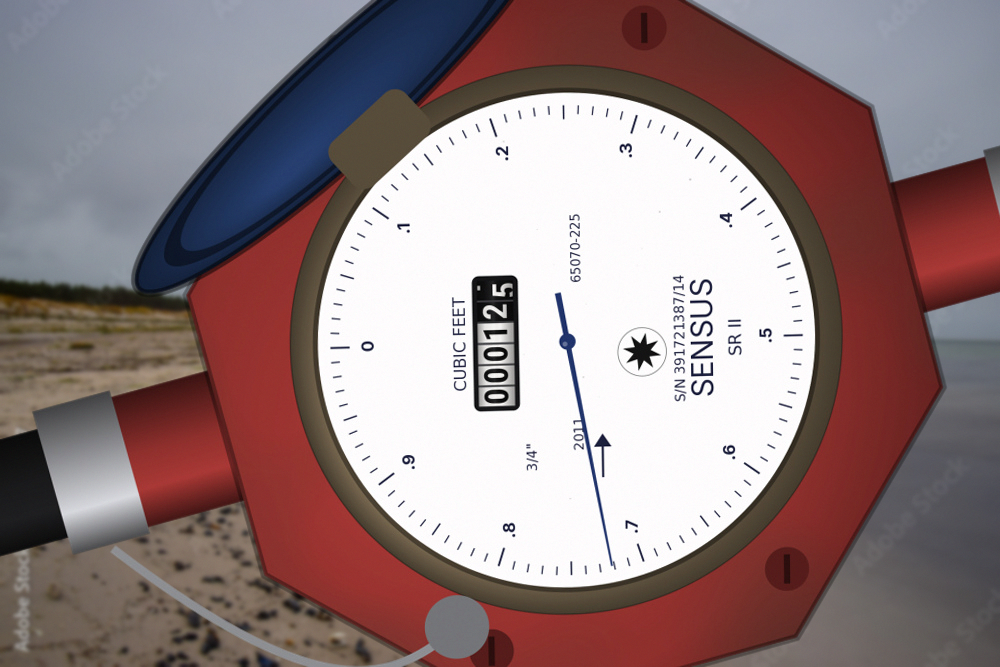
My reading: value=124.72 unit=ft³
